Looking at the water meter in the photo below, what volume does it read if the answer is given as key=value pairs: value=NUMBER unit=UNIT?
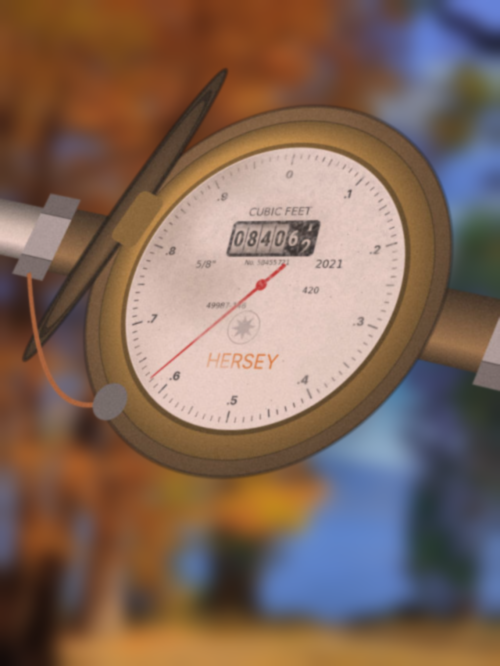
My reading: value=84061.62 unit=ft³
